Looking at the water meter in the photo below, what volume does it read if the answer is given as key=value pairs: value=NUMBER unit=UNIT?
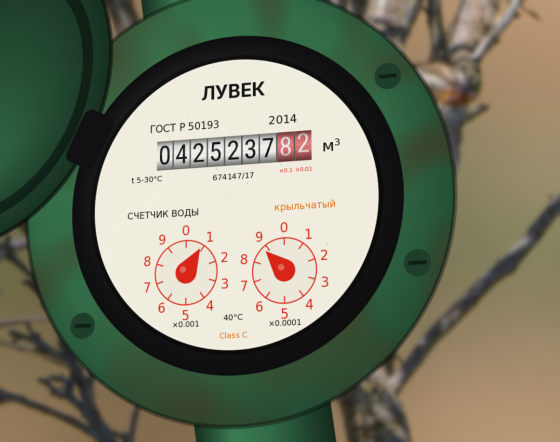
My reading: value=425237.8208 unit=m³
